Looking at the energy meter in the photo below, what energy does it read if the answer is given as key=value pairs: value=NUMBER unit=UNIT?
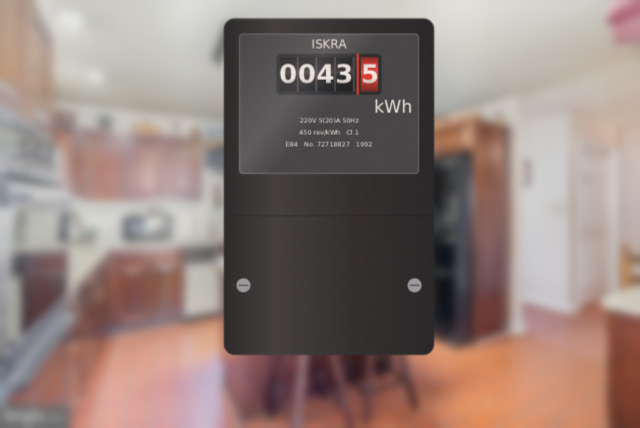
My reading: value=43.5 unit=kWh
